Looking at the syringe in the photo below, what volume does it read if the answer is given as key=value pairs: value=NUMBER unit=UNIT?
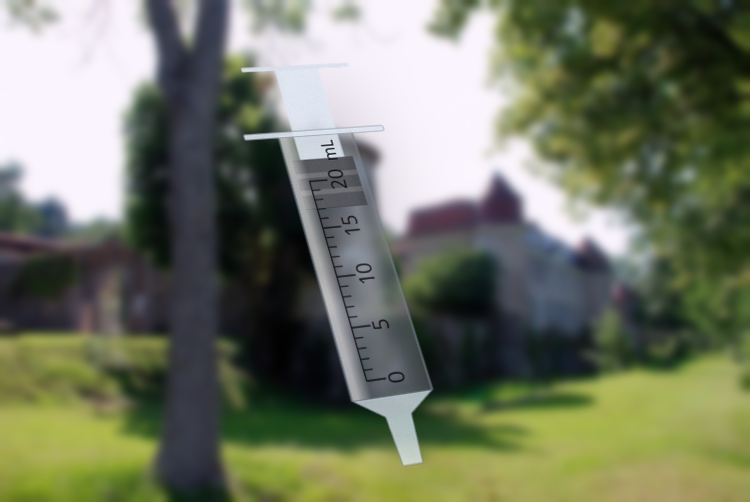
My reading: value=17 unit=mL
